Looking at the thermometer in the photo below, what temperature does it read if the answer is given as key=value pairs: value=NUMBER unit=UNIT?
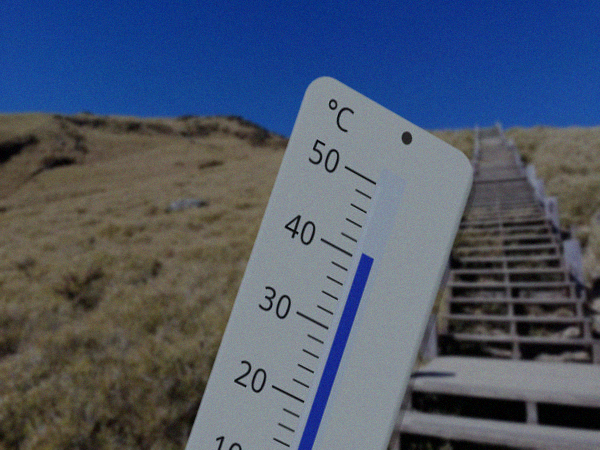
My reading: value=41 unit=°C
